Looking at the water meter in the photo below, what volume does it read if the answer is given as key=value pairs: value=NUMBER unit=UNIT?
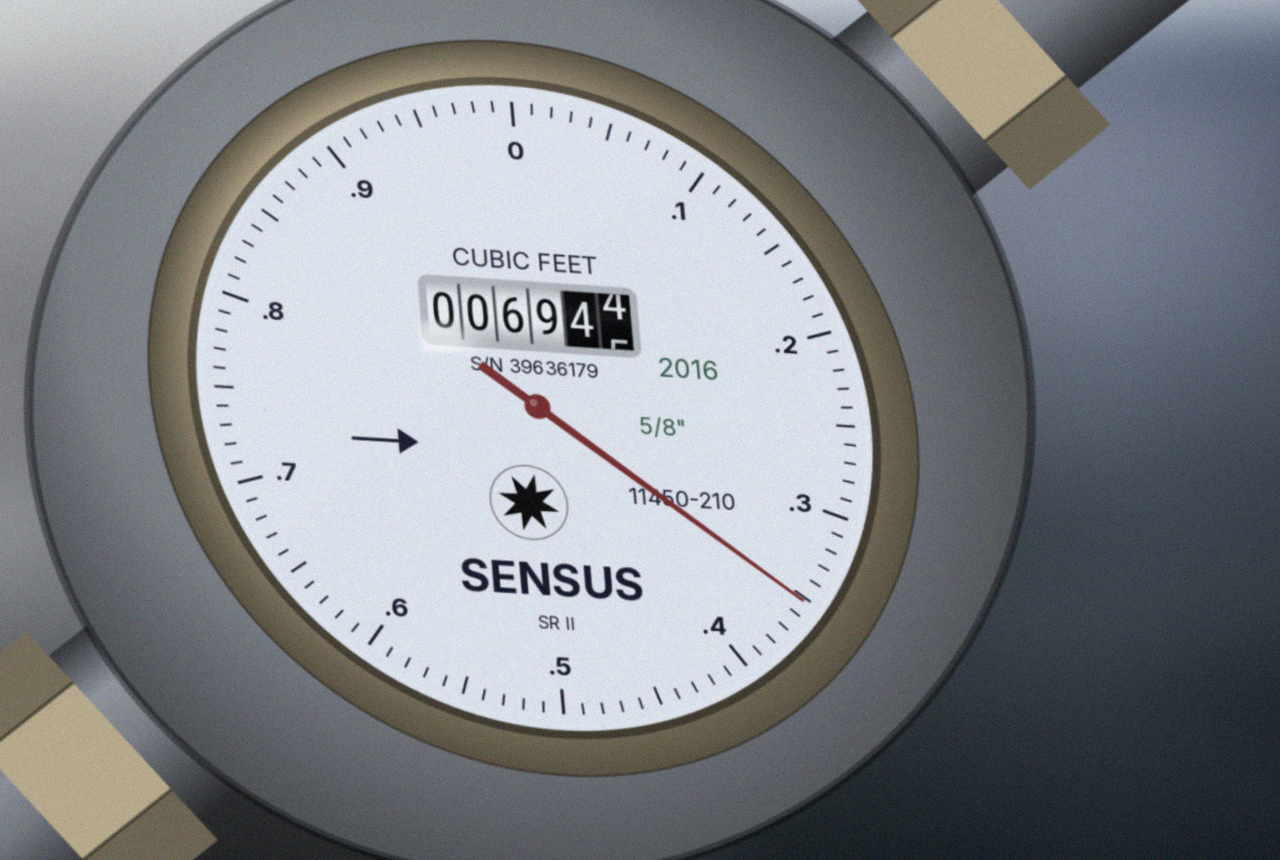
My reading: value=6944.35 unit=ft³
